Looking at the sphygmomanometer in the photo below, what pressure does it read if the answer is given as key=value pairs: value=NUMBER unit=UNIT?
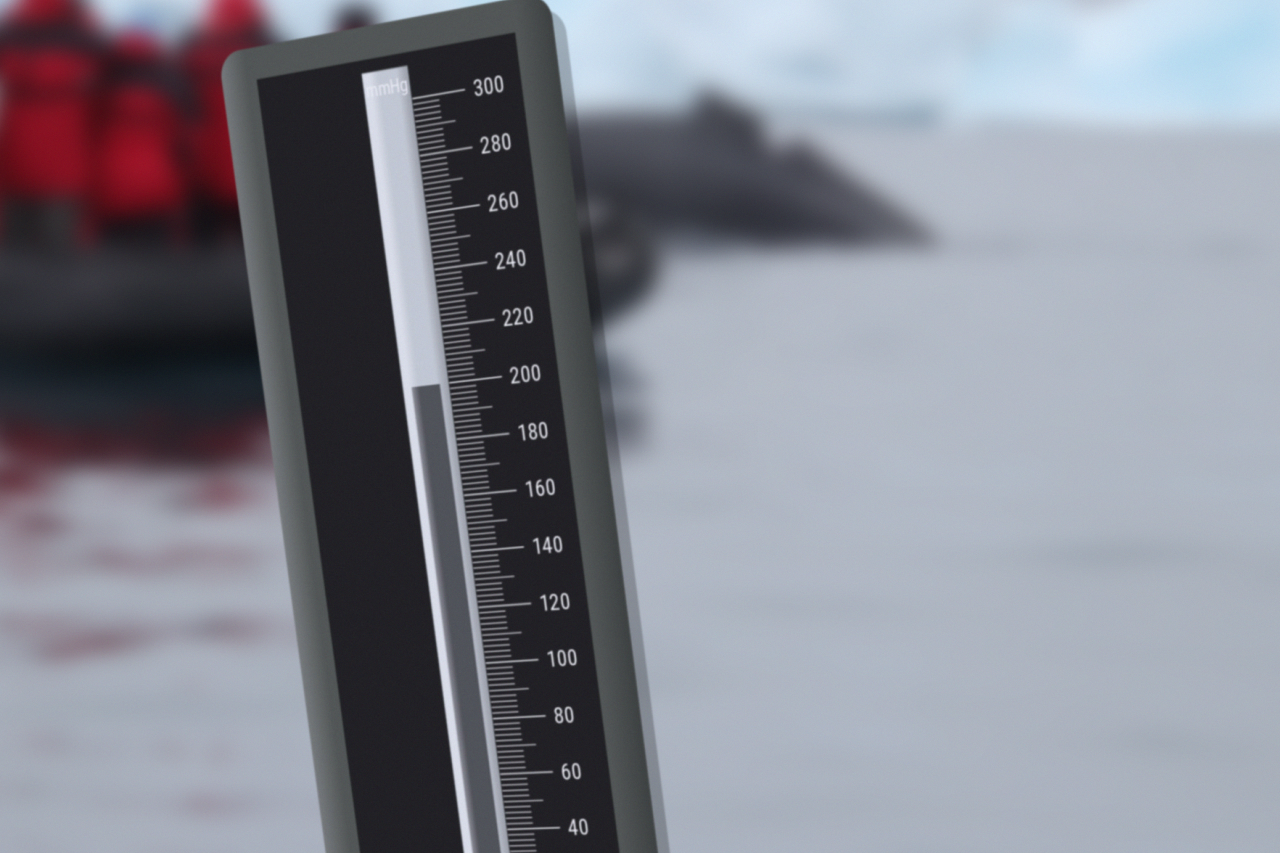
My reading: value=200 unit=mmHg
